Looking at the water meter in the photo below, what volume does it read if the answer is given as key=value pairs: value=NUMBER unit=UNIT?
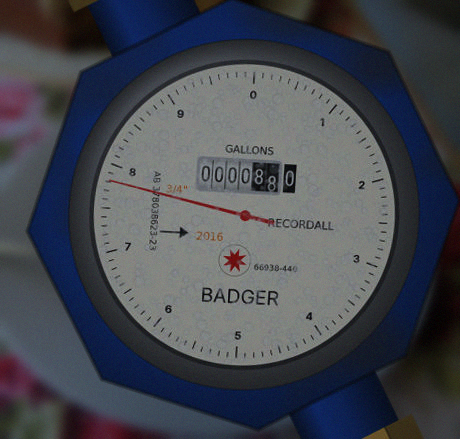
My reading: value=877.8 unit=gal
